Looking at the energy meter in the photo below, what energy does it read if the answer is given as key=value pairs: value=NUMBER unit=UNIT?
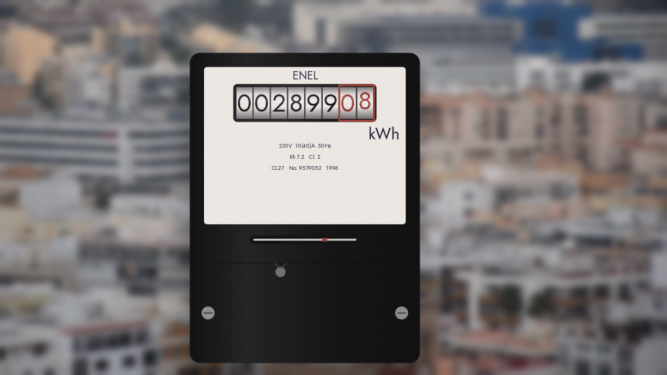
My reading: value=2899.08 unit=kWh
